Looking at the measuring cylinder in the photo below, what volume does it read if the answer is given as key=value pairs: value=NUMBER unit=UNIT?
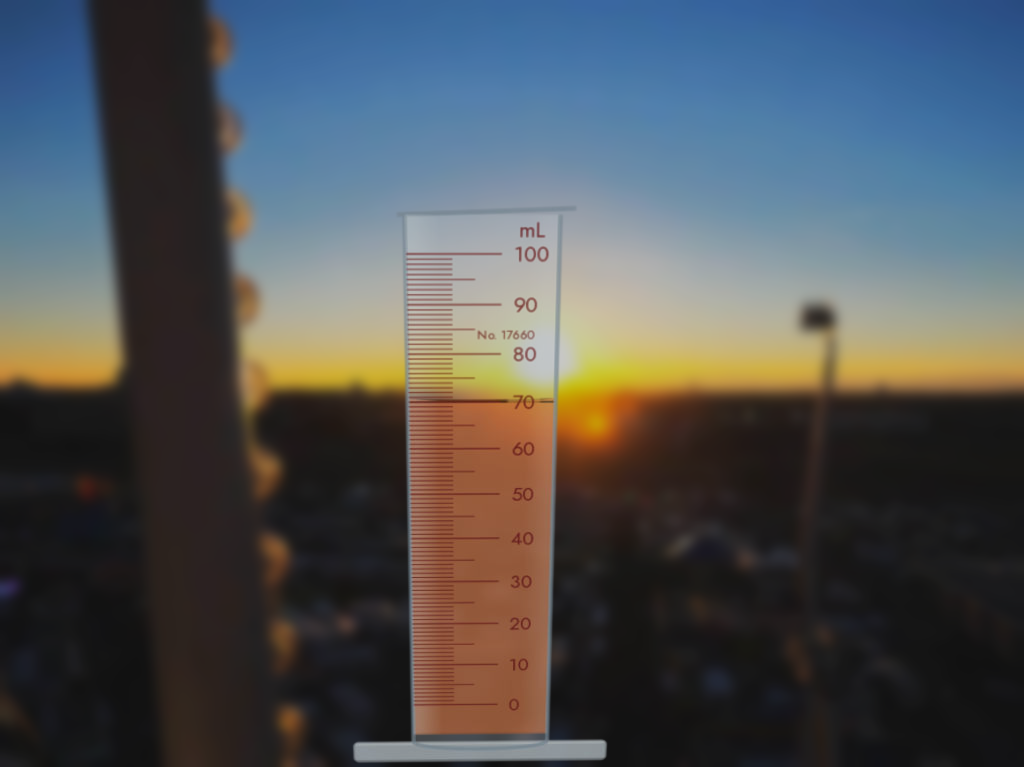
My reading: value=70 unit=mL
